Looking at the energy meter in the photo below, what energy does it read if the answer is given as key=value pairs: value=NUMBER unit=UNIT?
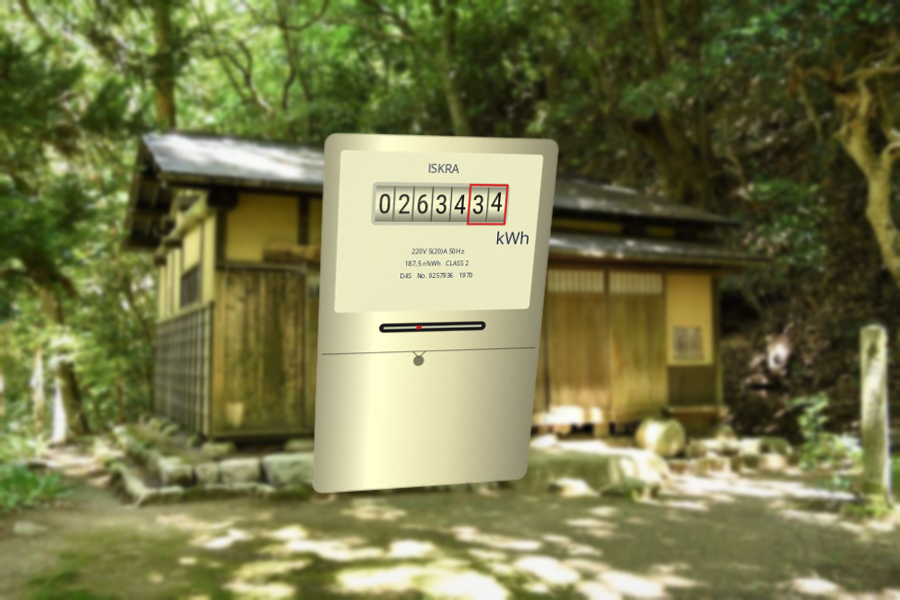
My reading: value=2634.34 unit=kWh
